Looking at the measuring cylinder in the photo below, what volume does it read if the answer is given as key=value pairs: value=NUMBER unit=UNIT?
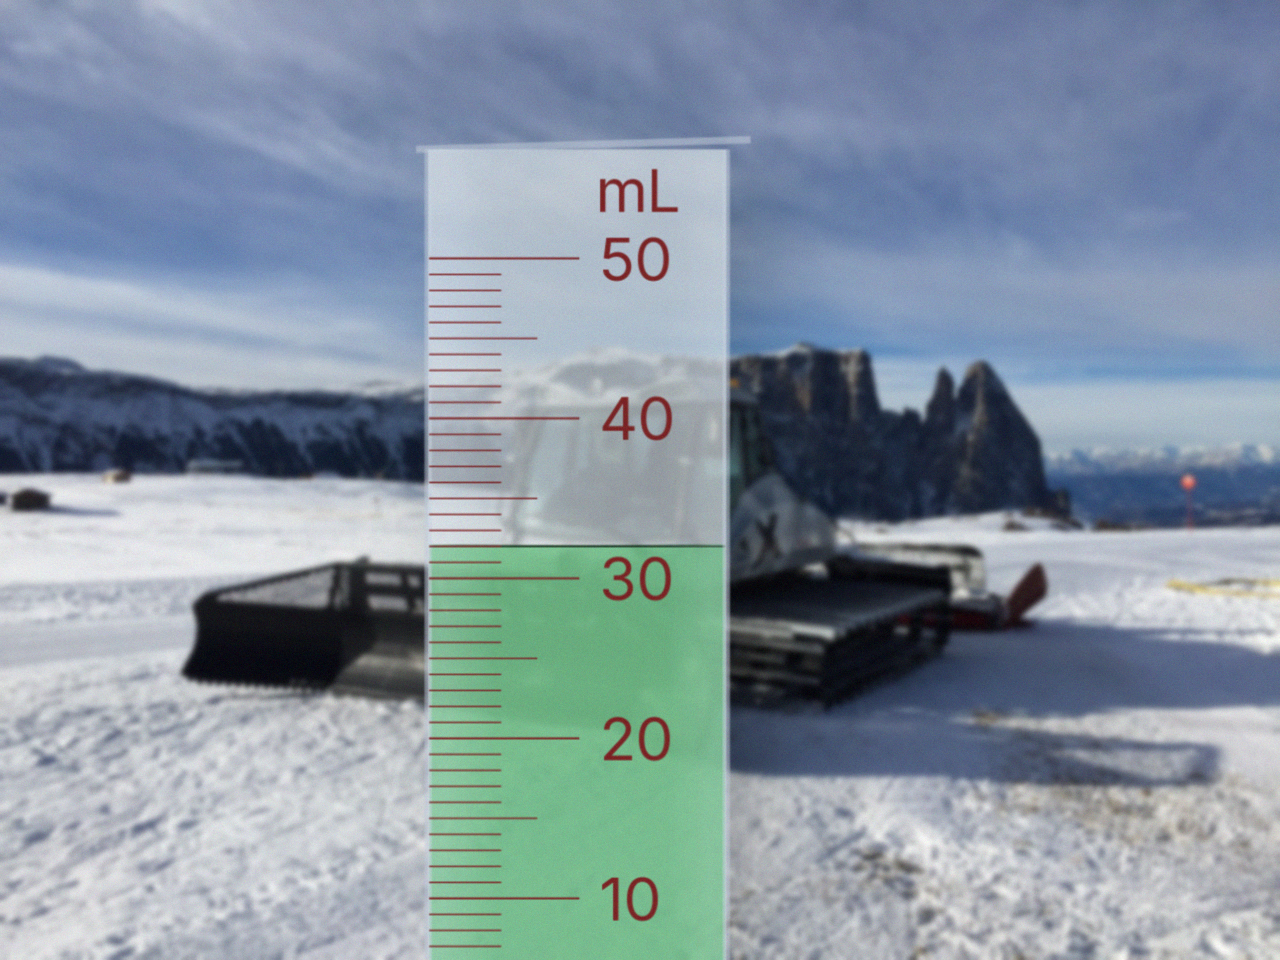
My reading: value=32 unit=mL
